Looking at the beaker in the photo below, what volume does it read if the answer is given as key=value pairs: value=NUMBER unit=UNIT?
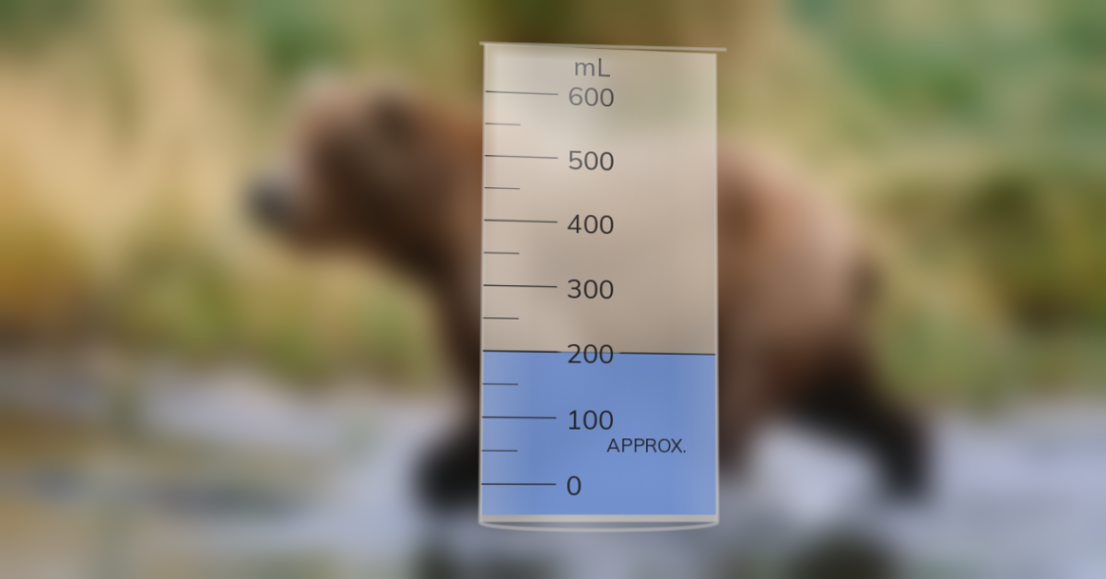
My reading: value=200 unit=mL
